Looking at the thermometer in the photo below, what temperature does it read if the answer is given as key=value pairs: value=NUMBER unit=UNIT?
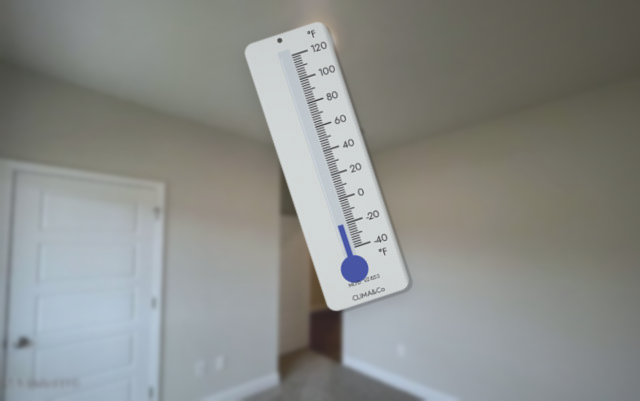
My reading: value=-20 unit=°F
